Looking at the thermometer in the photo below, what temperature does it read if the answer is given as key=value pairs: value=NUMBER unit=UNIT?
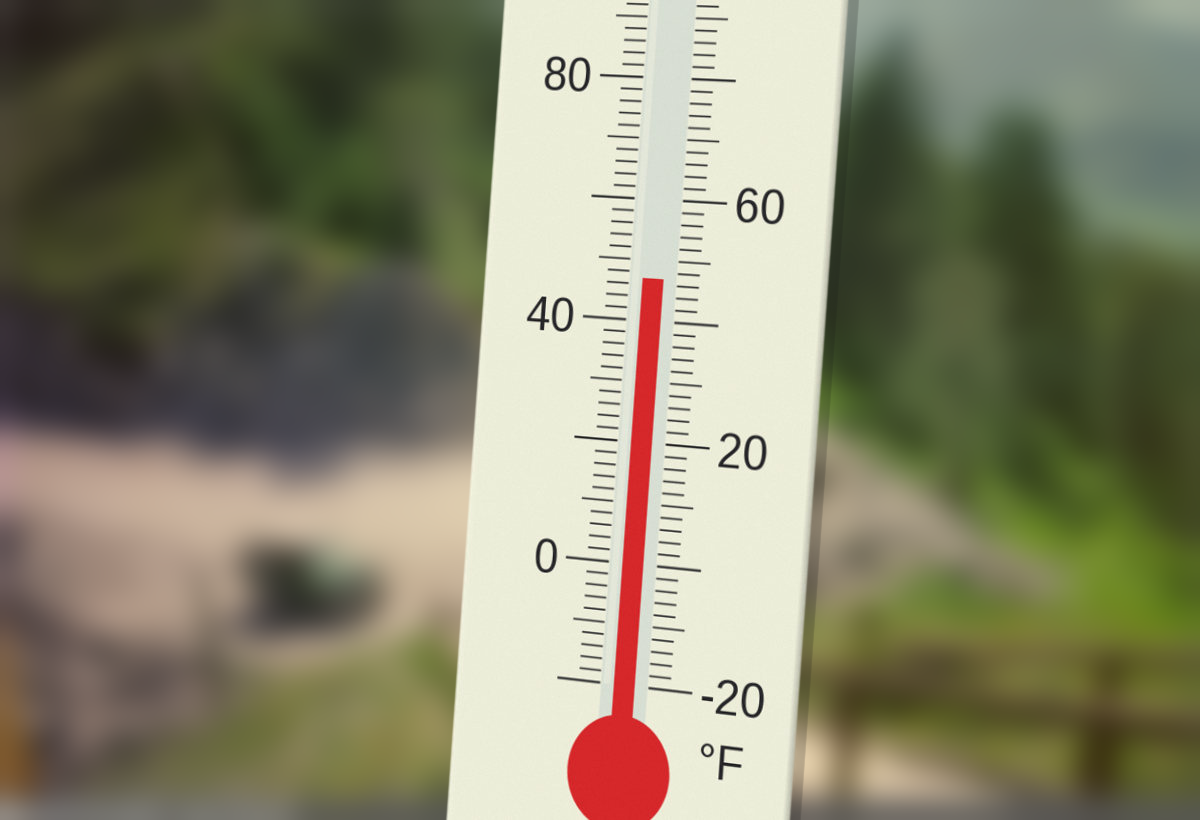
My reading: value=47 unit=°F
